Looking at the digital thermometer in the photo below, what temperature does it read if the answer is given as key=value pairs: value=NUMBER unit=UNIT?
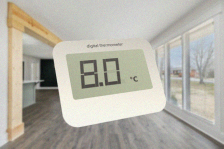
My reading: value=8.0 unit=°C
